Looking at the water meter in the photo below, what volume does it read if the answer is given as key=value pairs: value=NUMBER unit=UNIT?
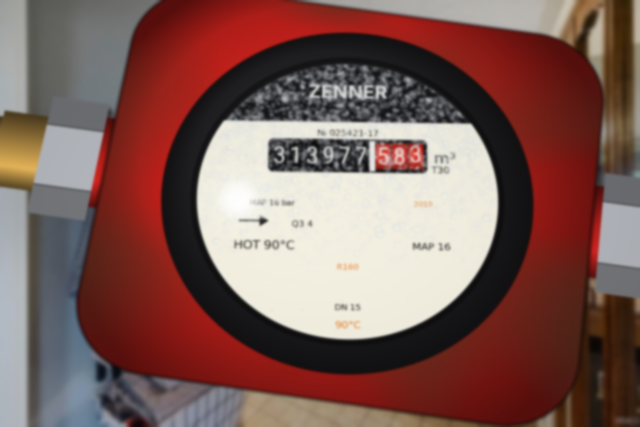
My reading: value=313977.583 unit=m³
